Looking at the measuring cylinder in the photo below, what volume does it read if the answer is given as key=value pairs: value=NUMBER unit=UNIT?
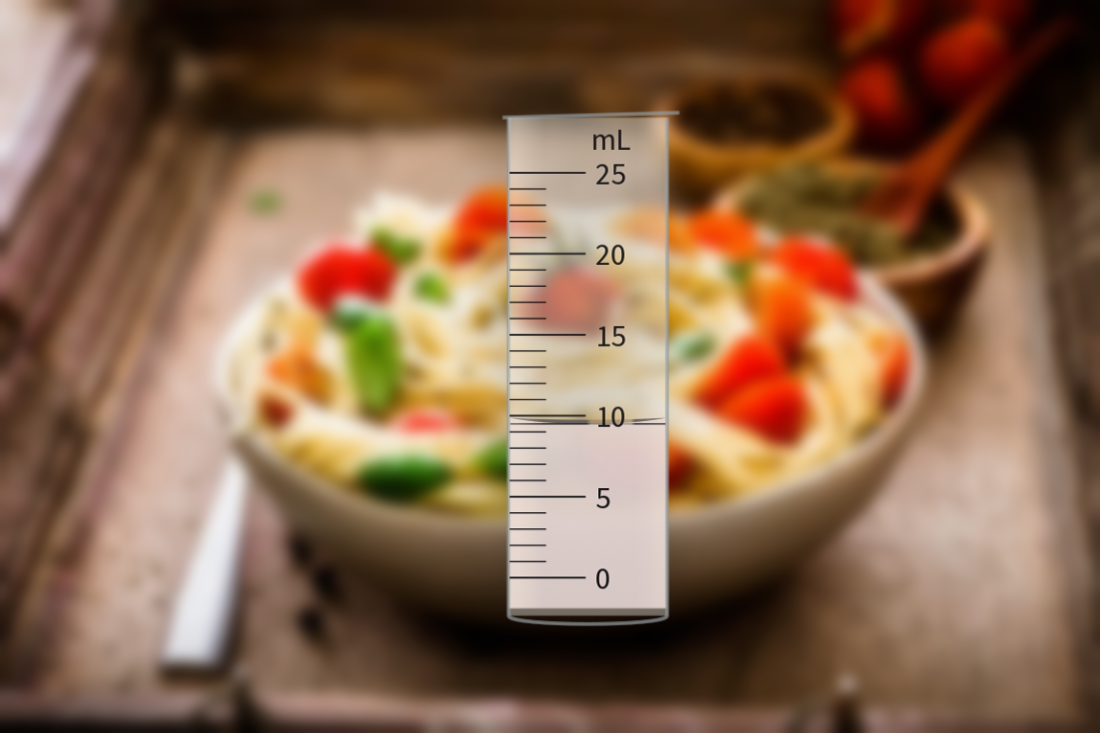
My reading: value=9.5 unit=mL
